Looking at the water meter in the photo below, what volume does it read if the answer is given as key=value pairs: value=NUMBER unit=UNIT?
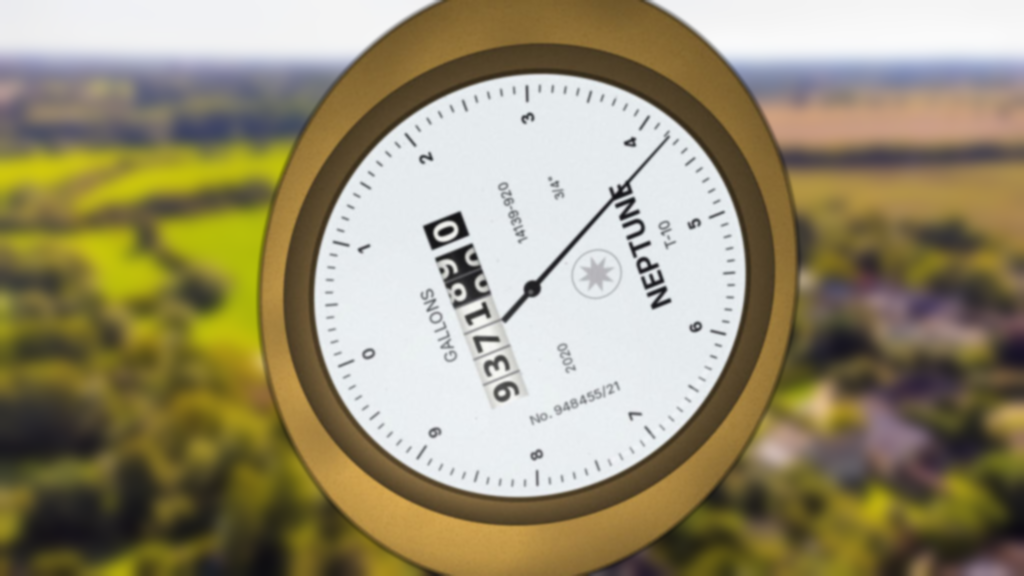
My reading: value=9371894.2 unit=gal
